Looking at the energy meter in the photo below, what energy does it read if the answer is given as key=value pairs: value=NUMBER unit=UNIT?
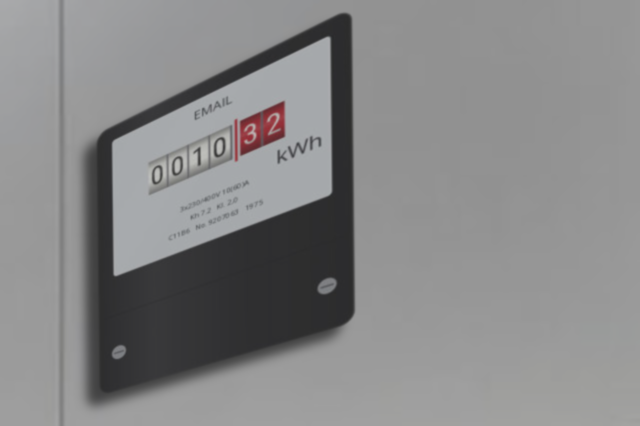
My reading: value=10.32 unit=kWh
